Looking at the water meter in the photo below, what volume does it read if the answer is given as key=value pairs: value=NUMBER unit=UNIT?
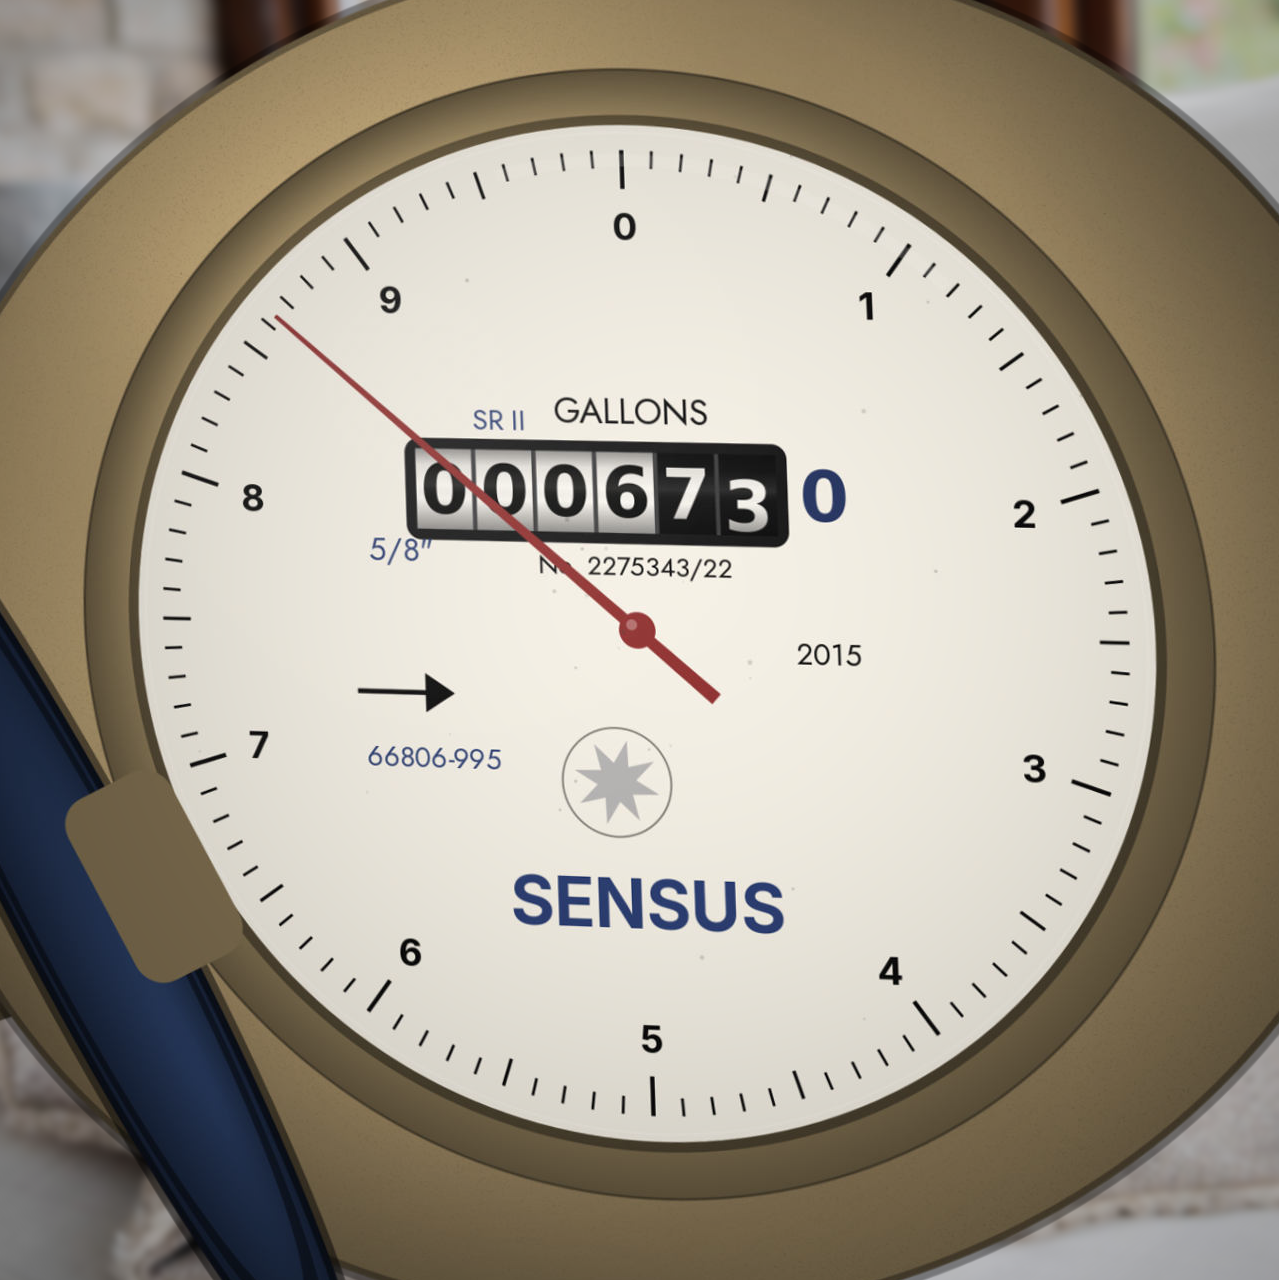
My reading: value=6728.6 unit=gal
